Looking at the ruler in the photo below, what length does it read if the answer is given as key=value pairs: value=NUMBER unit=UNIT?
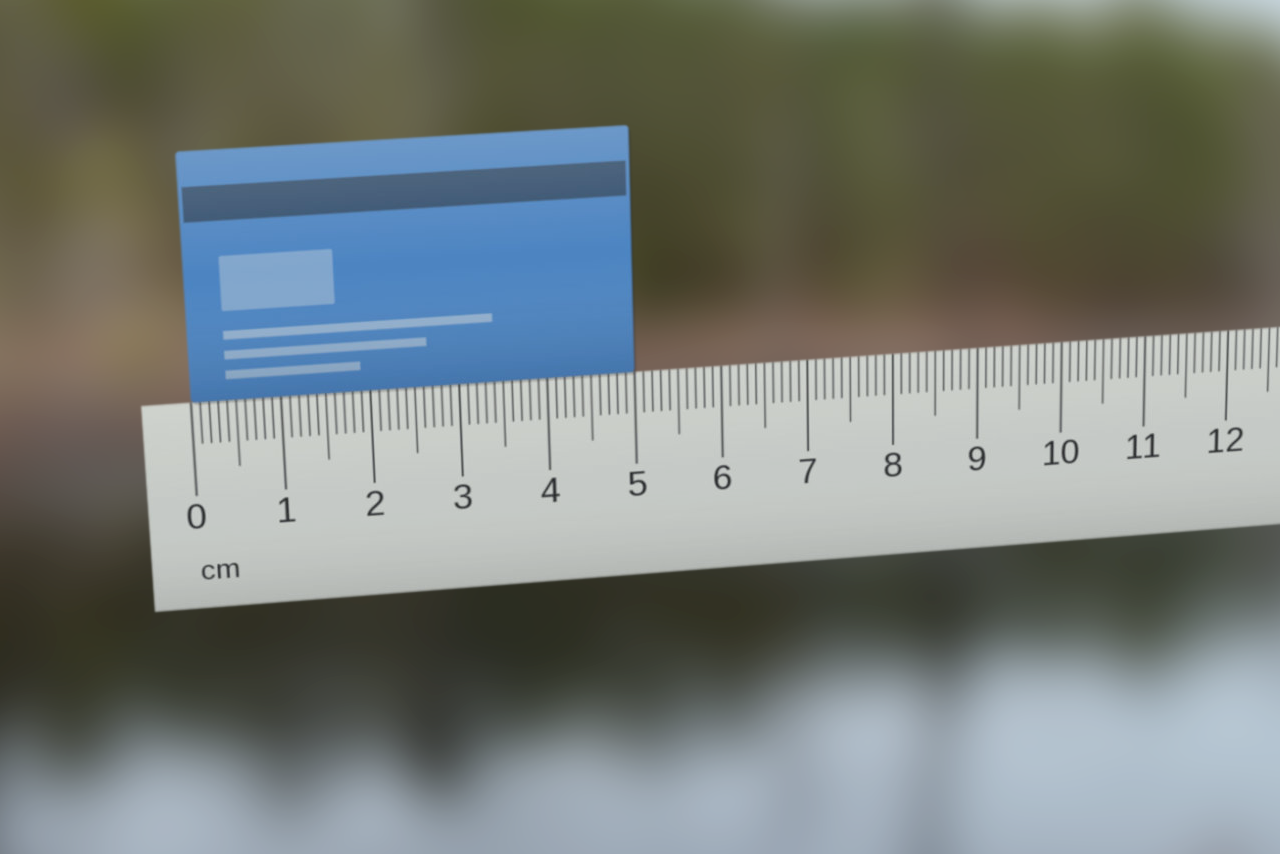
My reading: value=5 unit=cm
